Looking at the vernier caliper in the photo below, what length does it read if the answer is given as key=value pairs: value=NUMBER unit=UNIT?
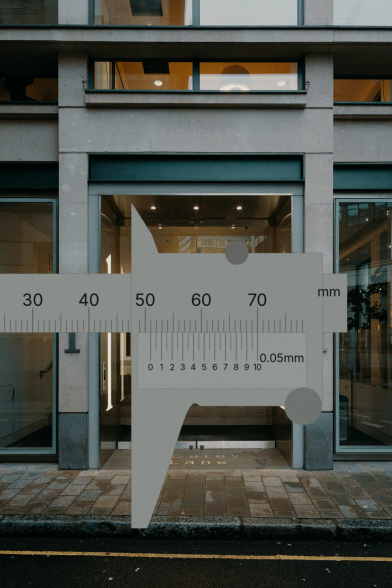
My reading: value=51.0 unit=mm
